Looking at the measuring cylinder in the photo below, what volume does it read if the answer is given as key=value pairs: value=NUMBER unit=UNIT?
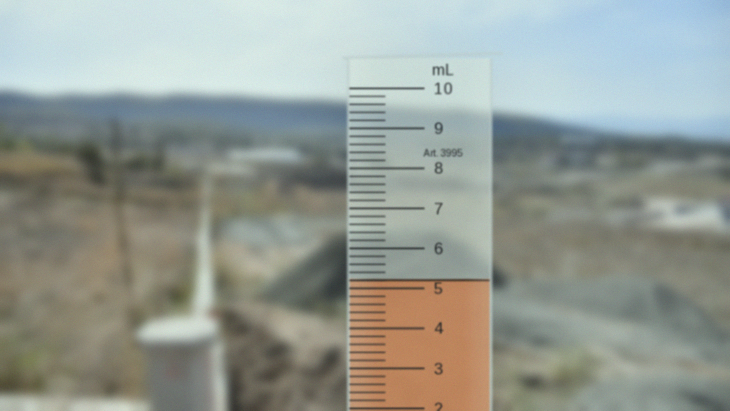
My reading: value=5.2 unit=mL
